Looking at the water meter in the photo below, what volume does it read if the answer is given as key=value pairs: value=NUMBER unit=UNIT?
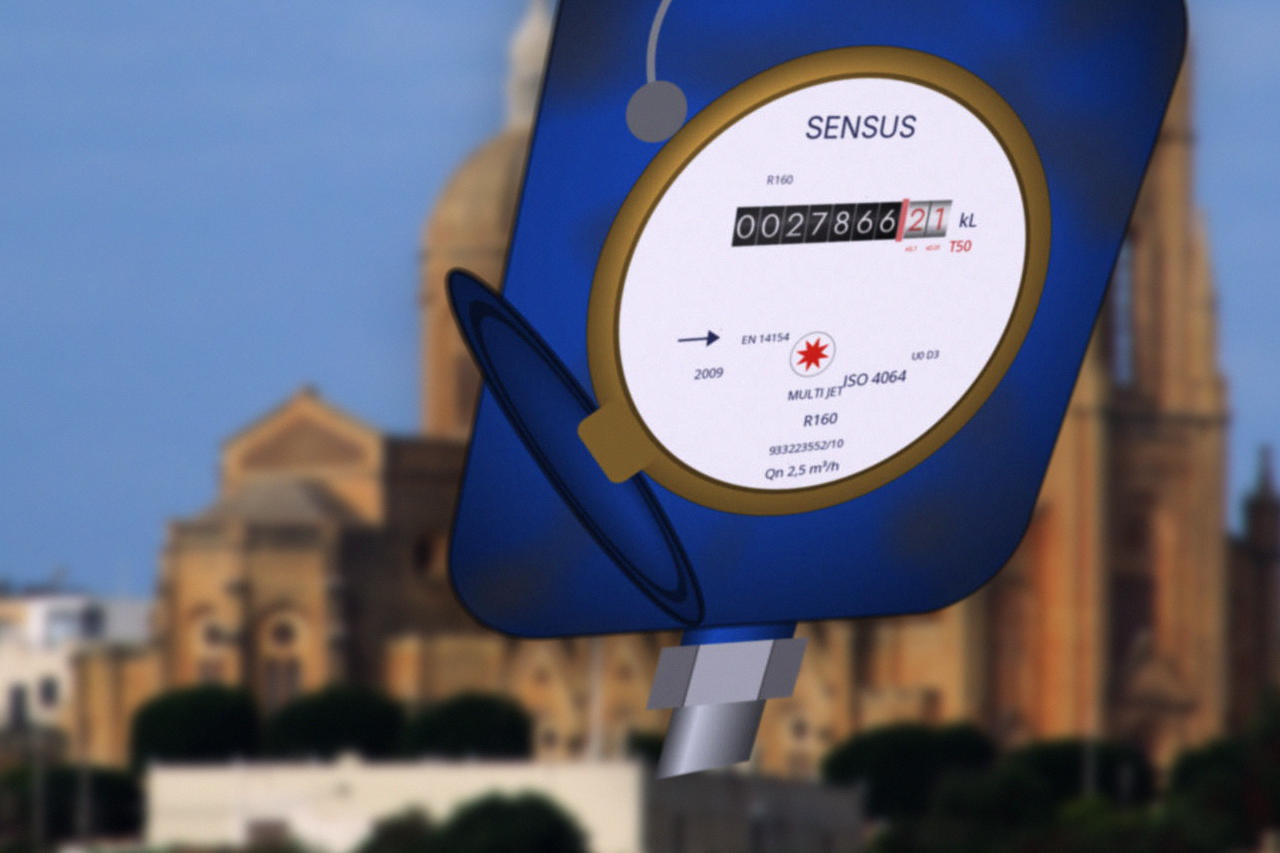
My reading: value=27866.21 unit=kL
